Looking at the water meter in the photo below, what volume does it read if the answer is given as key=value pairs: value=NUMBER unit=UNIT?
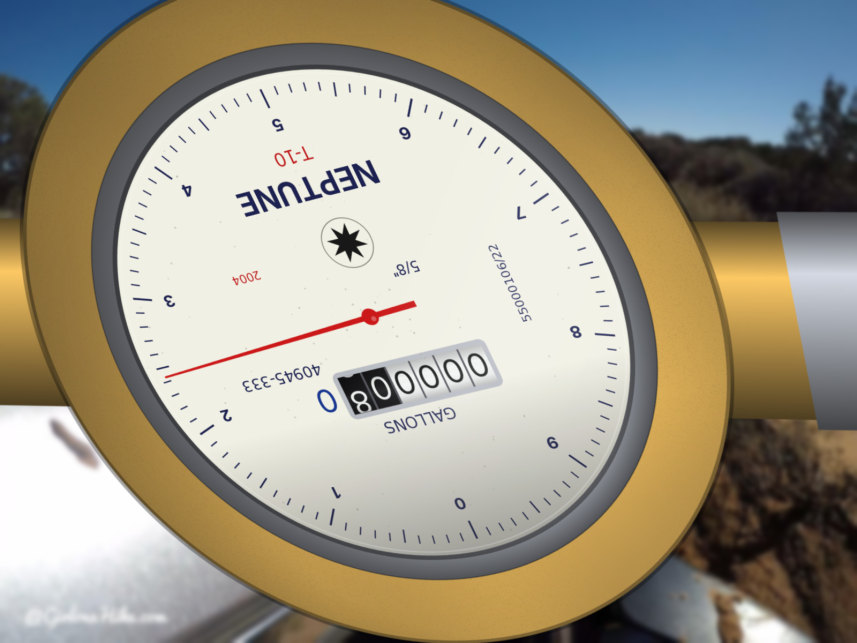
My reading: value=82.4 unit=gal
